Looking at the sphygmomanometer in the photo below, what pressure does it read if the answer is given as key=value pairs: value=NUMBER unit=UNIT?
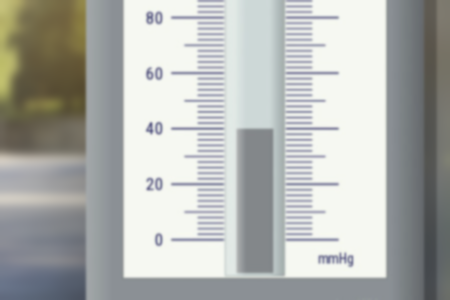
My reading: value=40 unit=mmHg
